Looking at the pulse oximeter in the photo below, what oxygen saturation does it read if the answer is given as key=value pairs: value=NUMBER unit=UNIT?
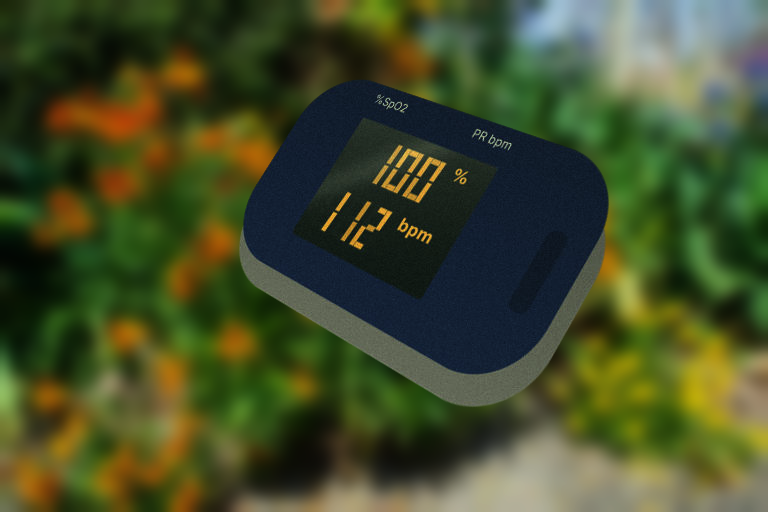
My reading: value=100 unit=%
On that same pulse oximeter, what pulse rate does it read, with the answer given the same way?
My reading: value=112 unit=bpm
